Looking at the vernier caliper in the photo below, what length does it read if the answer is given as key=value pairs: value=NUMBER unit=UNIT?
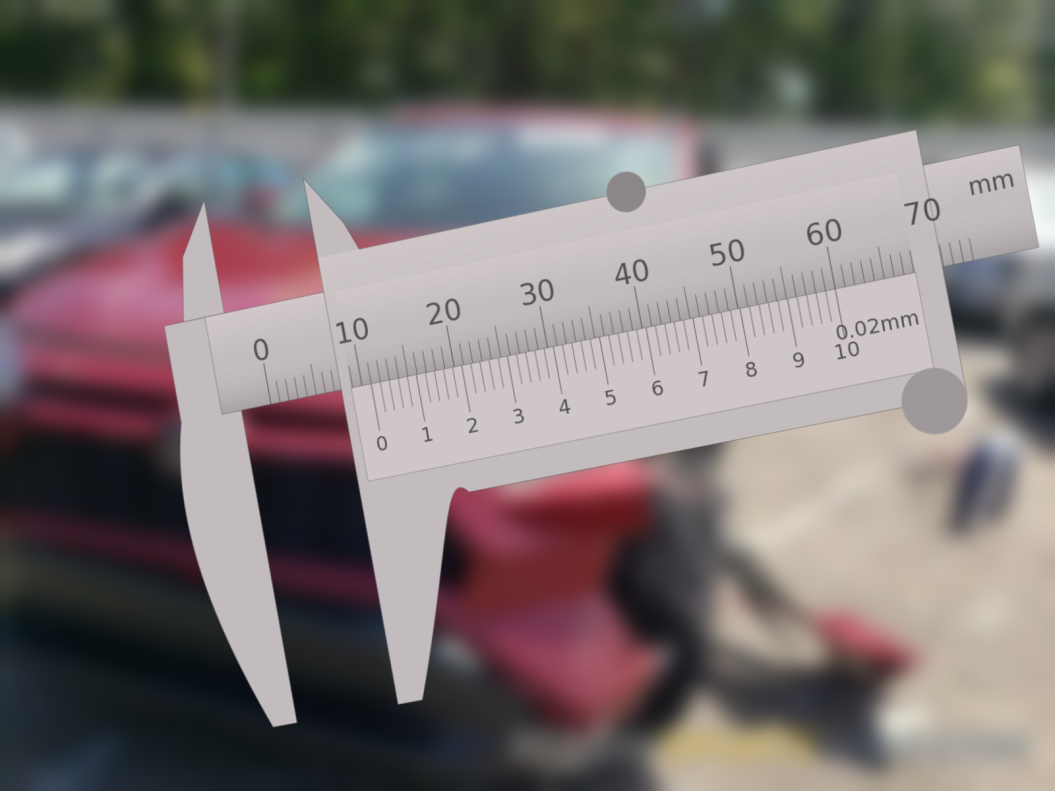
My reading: value=11.0 unit=mm
